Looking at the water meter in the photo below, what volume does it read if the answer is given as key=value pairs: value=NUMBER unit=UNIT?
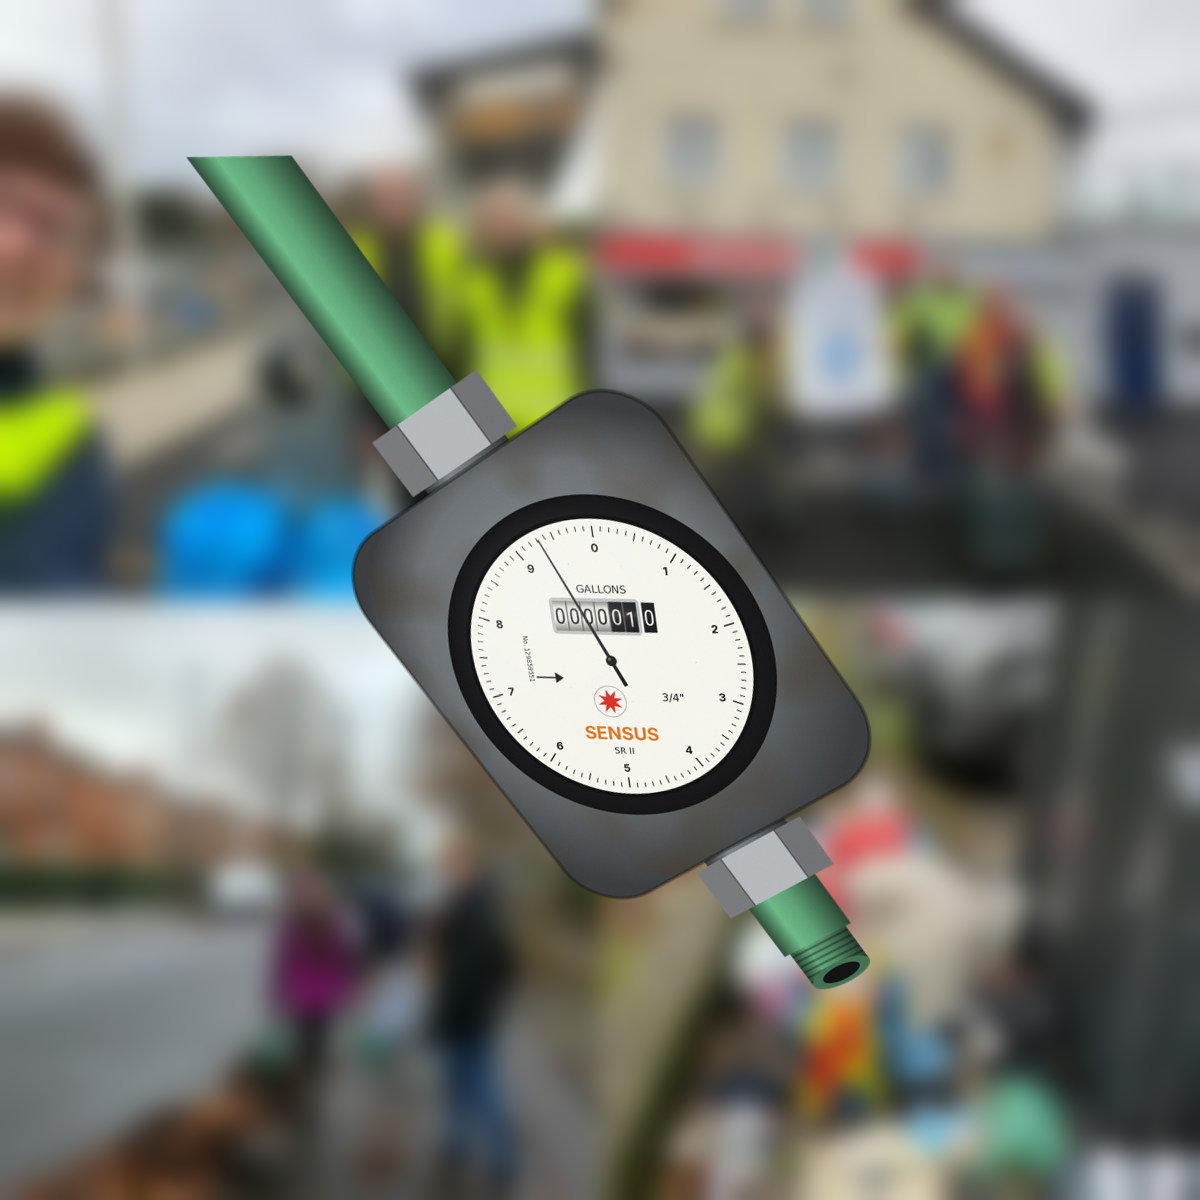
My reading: value=9.3 unit=gal
